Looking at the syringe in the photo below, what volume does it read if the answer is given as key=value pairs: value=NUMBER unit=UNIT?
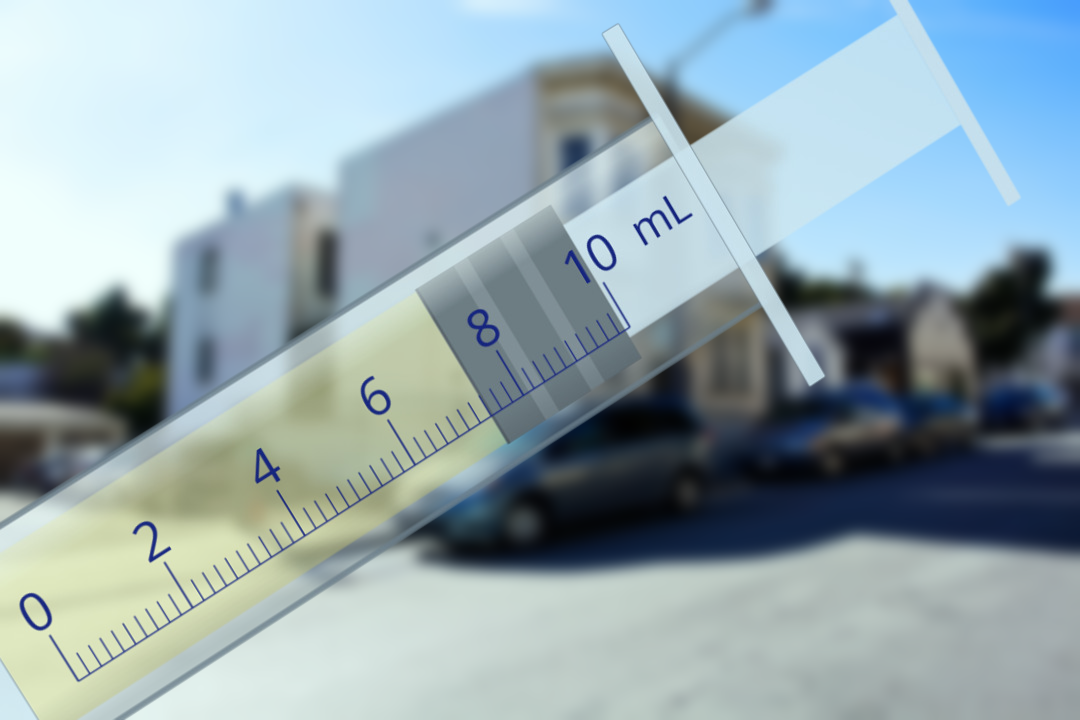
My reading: value=7.4 unit=mL
